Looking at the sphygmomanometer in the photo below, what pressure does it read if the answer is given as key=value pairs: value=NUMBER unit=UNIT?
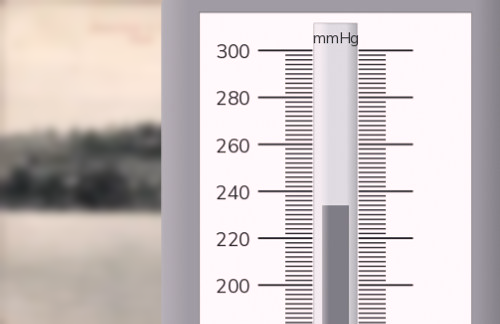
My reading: value=234 unit=mmHg
